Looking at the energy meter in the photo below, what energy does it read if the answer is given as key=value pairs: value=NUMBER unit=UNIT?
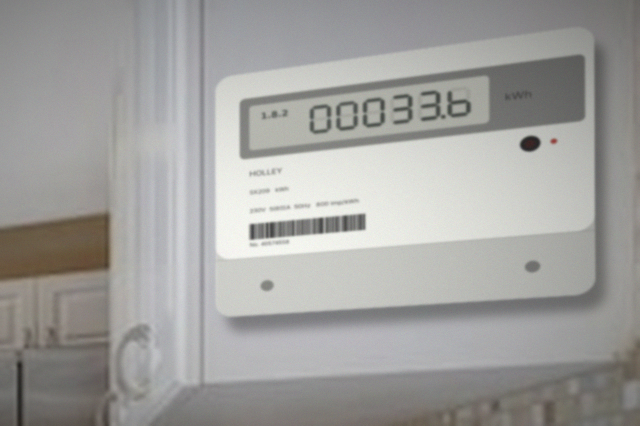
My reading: value=33.6 unit=kWh
